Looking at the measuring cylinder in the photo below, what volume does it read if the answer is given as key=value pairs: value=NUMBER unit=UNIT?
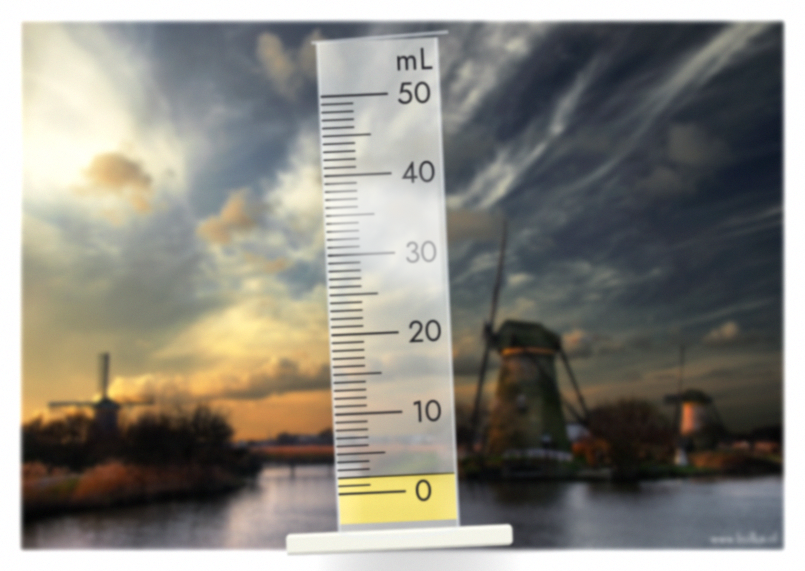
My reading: value=2 unit=mL
